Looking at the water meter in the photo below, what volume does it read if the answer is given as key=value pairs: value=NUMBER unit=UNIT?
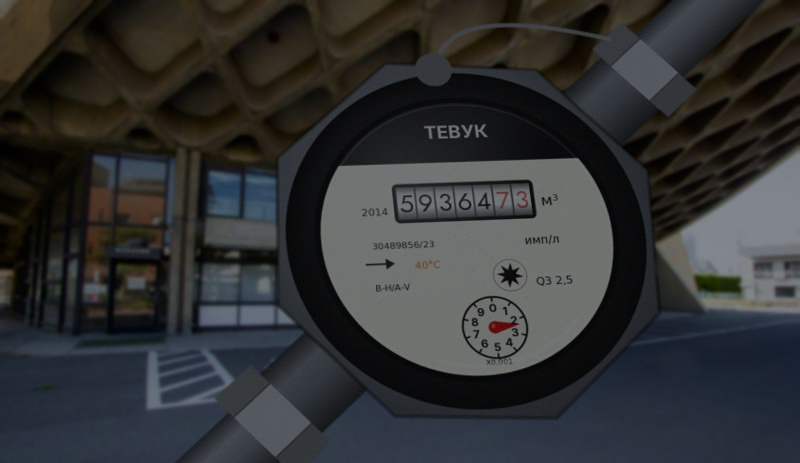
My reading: value=59364.732 unit=m³
